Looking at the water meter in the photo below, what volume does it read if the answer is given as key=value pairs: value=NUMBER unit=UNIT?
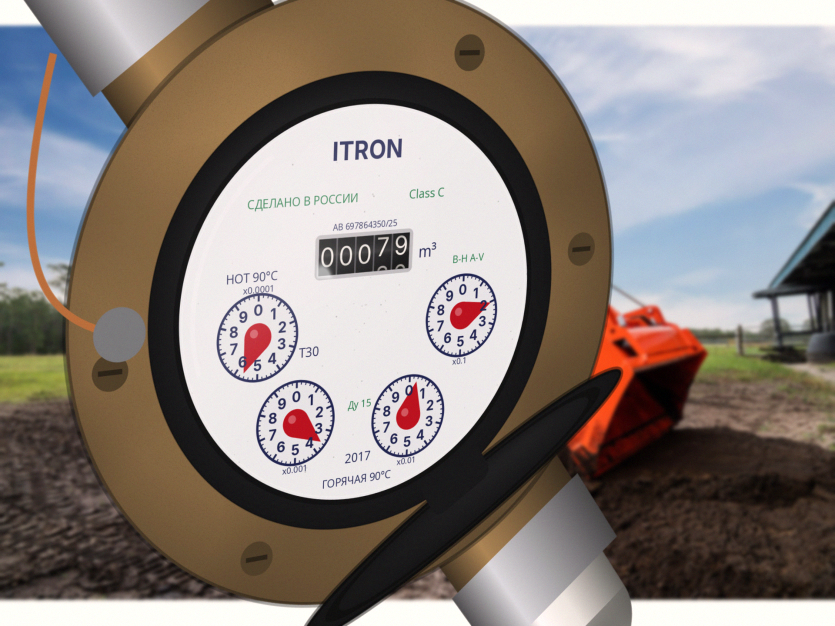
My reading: value=79.2035 unit=m³
